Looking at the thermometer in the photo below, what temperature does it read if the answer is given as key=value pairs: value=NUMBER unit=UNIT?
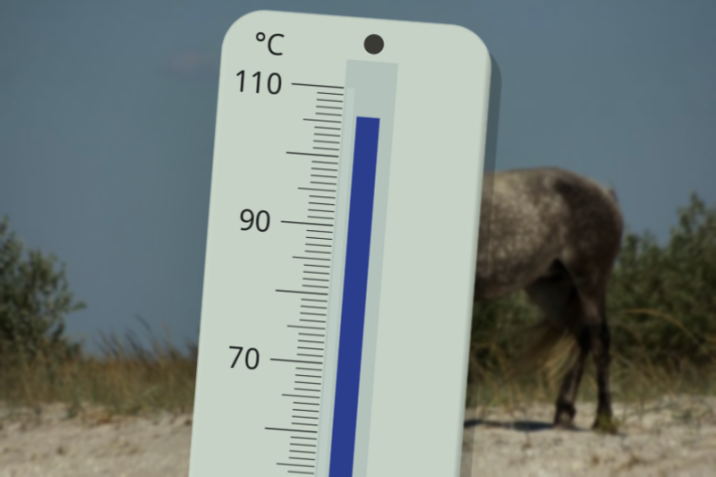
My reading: value=106 unit=°C
